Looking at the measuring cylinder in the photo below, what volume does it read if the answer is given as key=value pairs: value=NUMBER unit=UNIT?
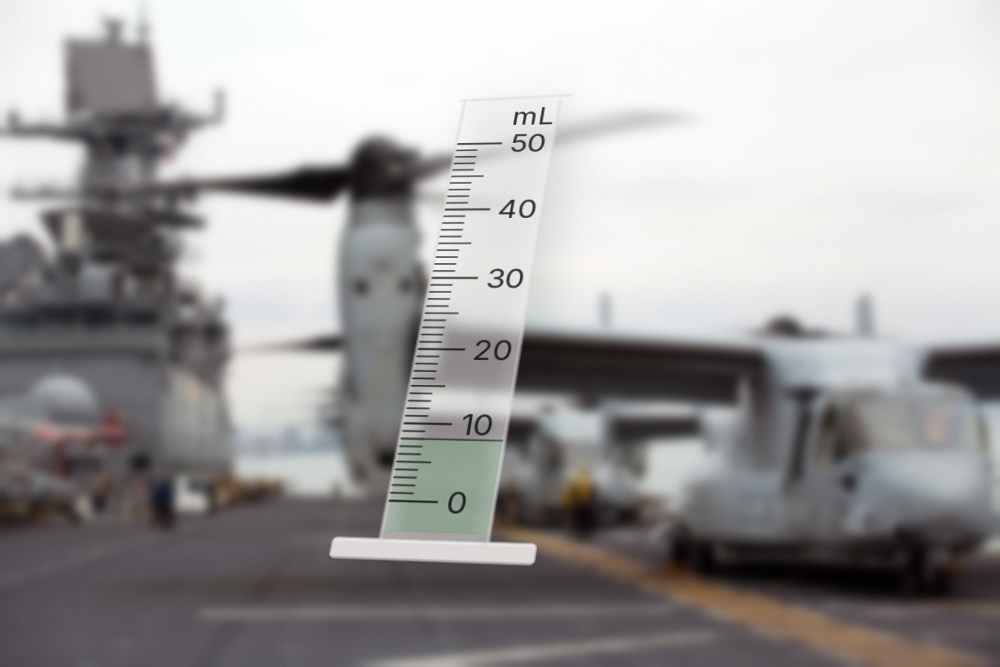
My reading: value=8 unit=mL
